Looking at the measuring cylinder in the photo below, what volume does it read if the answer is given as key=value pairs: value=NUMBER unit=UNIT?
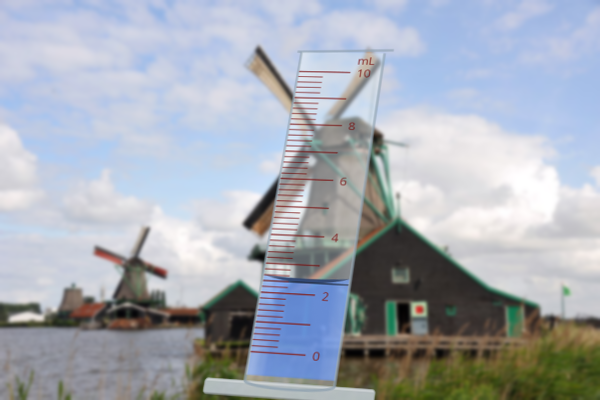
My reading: value=2.4 unit=mL
